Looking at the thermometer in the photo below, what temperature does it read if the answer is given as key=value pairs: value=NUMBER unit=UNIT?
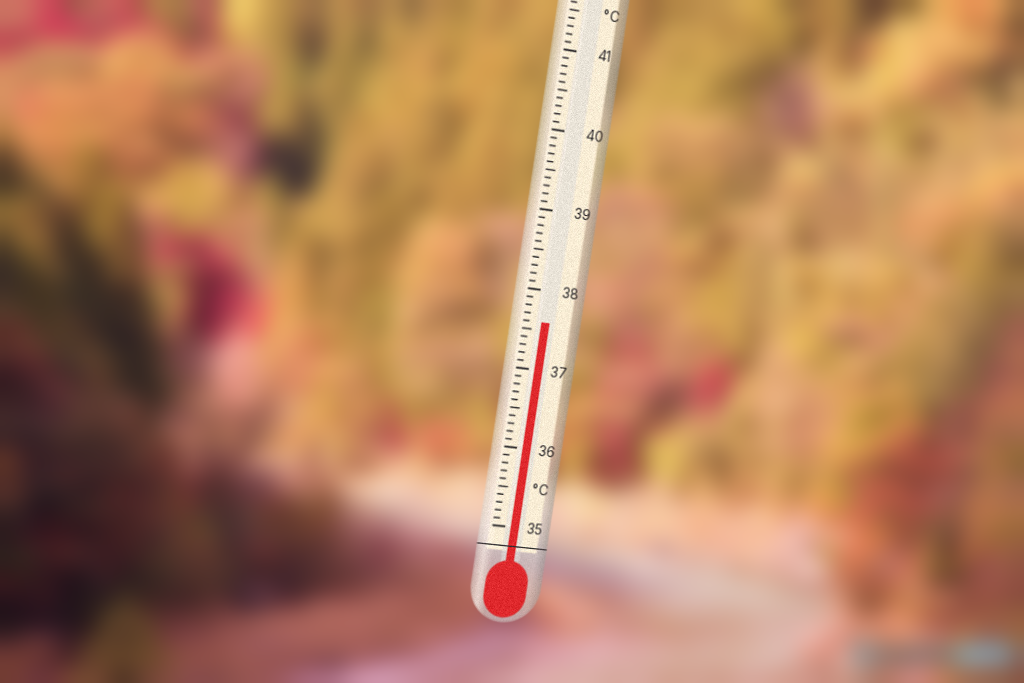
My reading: value=37.6 unit=°C
